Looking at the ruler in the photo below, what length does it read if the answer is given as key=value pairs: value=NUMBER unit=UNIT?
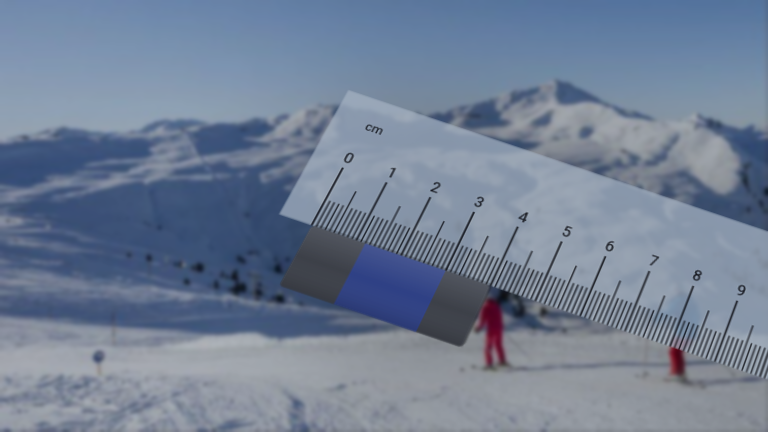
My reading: value=4 unit=cm
